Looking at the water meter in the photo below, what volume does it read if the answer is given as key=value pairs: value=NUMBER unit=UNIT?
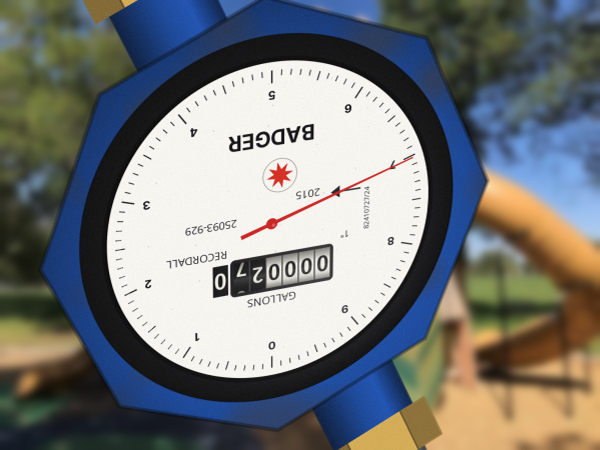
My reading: value=267.0 unit=gal
